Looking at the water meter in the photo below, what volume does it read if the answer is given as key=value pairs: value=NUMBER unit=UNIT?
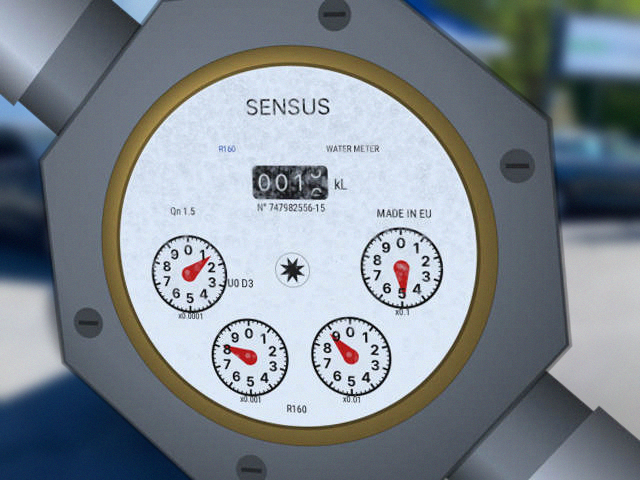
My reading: value=15.4881 unit=kL
